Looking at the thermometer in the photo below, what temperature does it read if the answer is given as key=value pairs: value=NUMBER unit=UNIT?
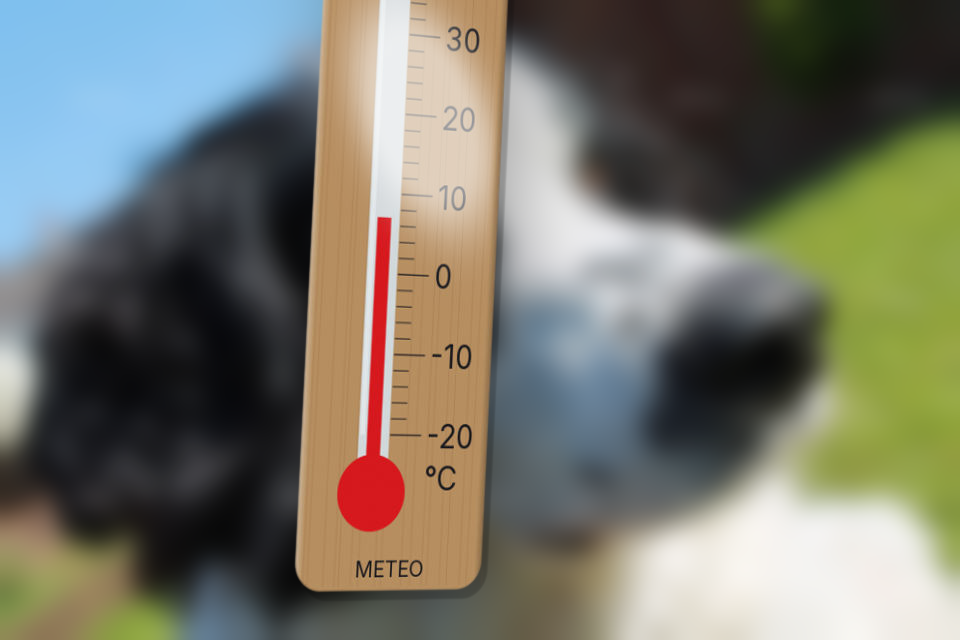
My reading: value=7 unit=°C
